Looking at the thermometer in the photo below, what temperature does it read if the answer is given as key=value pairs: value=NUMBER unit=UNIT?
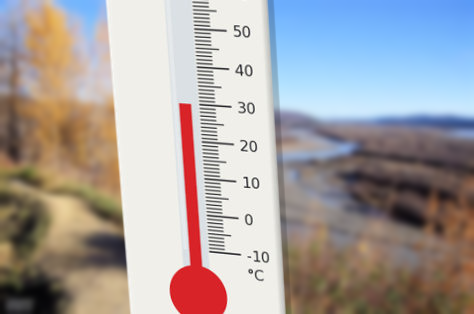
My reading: value=30 unit=°C
